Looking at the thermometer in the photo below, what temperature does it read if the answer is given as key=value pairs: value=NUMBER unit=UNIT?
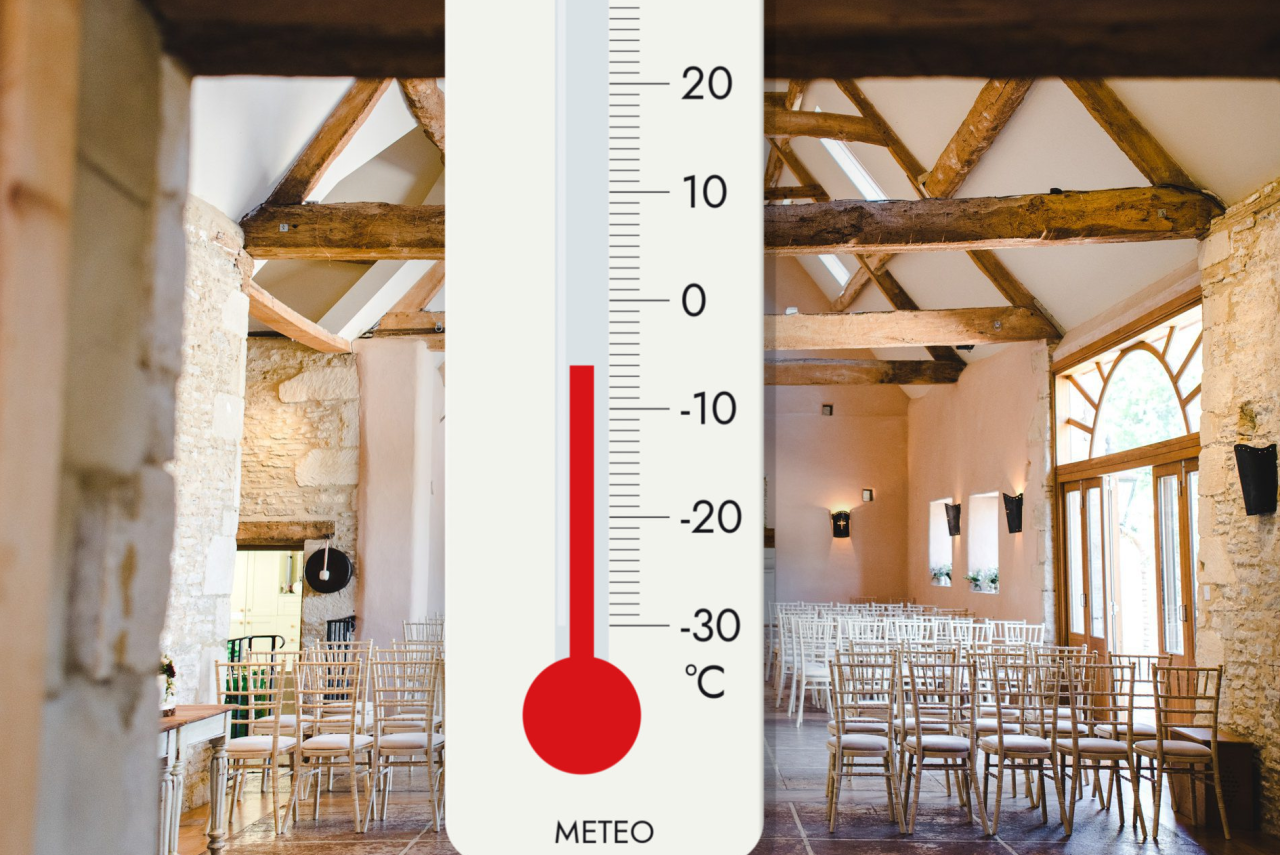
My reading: value=-6 unit=°C
